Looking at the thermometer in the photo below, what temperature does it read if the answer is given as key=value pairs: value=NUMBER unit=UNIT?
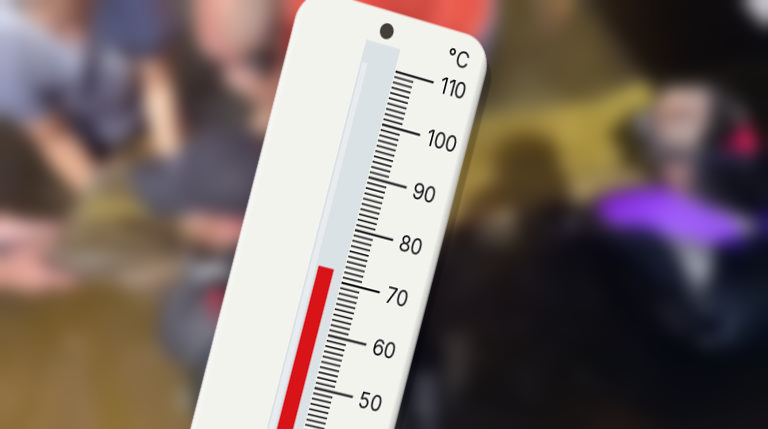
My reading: value=72 unit=°C
